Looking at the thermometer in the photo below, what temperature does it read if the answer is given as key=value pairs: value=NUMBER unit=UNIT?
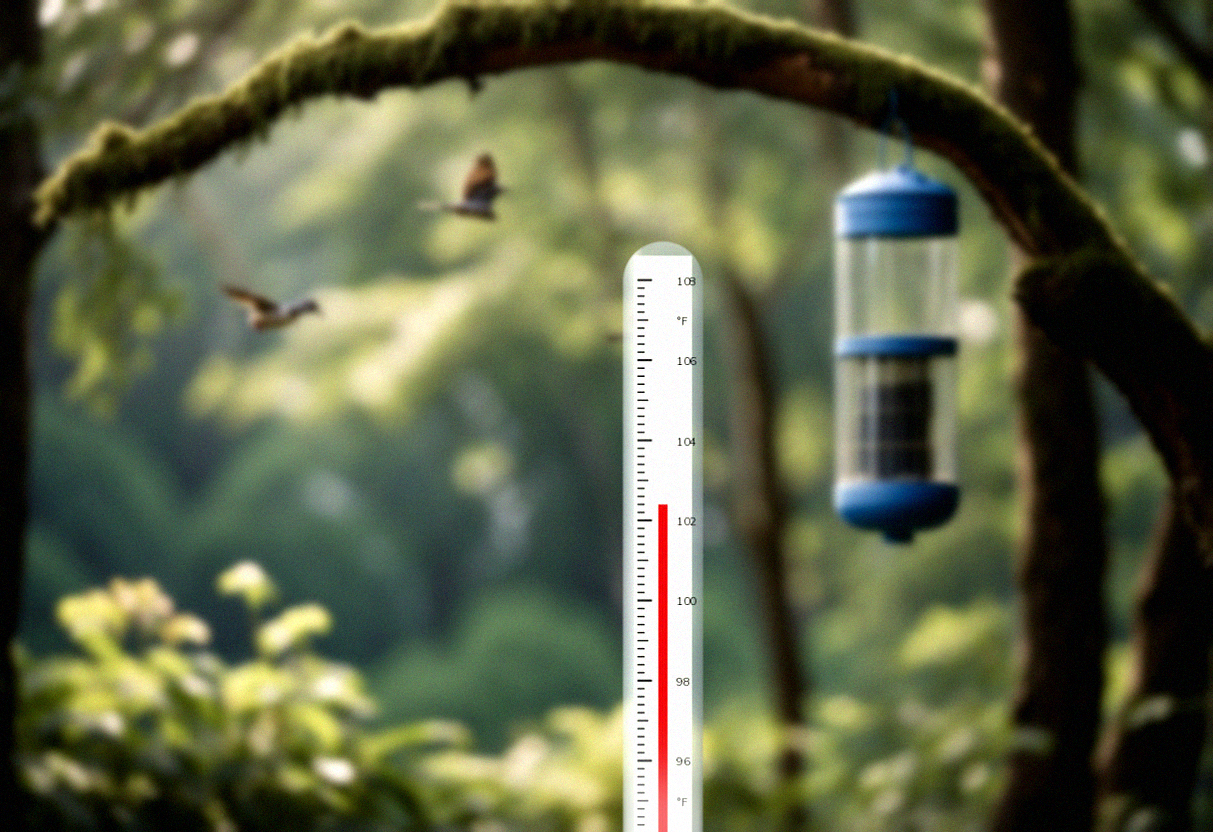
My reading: value=102.4 unit=°F
